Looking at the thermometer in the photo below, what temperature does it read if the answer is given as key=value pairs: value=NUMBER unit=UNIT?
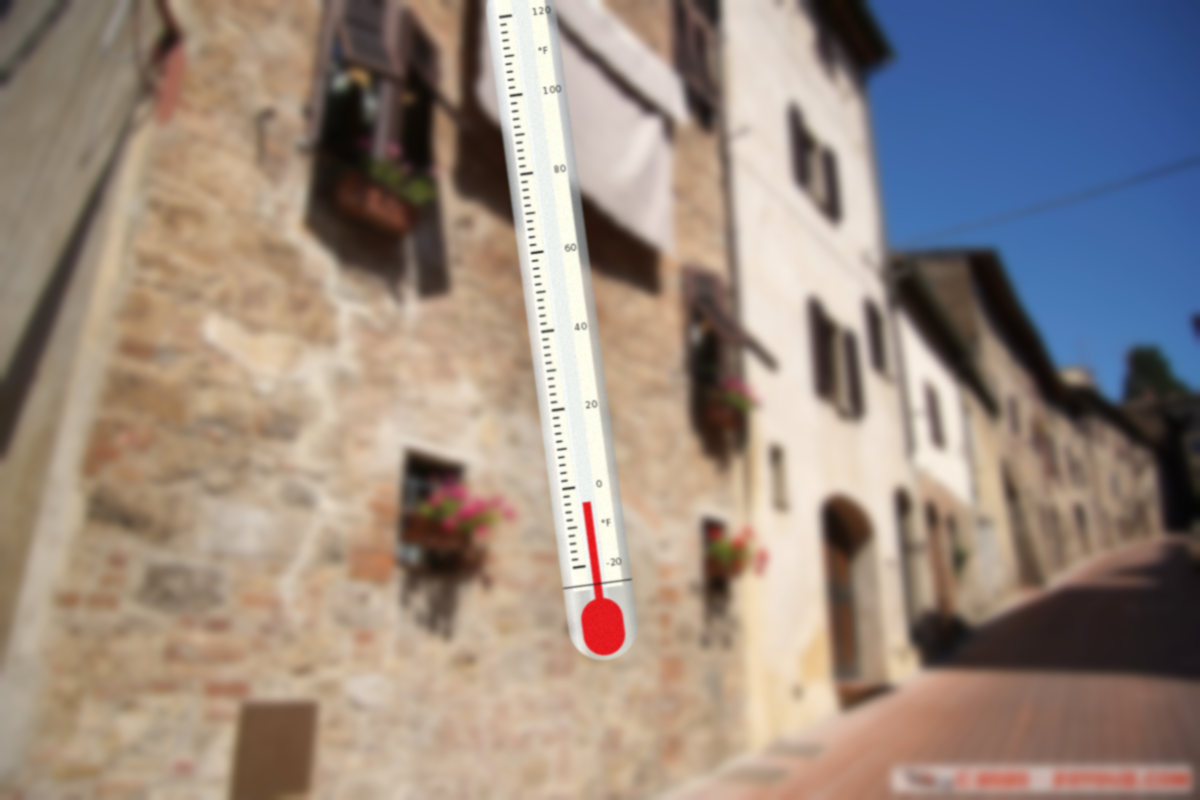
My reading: value=-4 unit=°F
